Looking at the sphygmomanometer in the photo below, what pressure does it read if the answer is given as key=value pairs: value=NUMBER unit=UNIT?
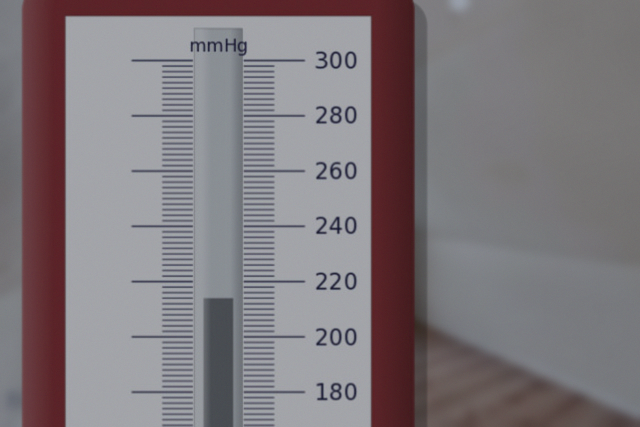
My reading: value=214 unit=mmHg
